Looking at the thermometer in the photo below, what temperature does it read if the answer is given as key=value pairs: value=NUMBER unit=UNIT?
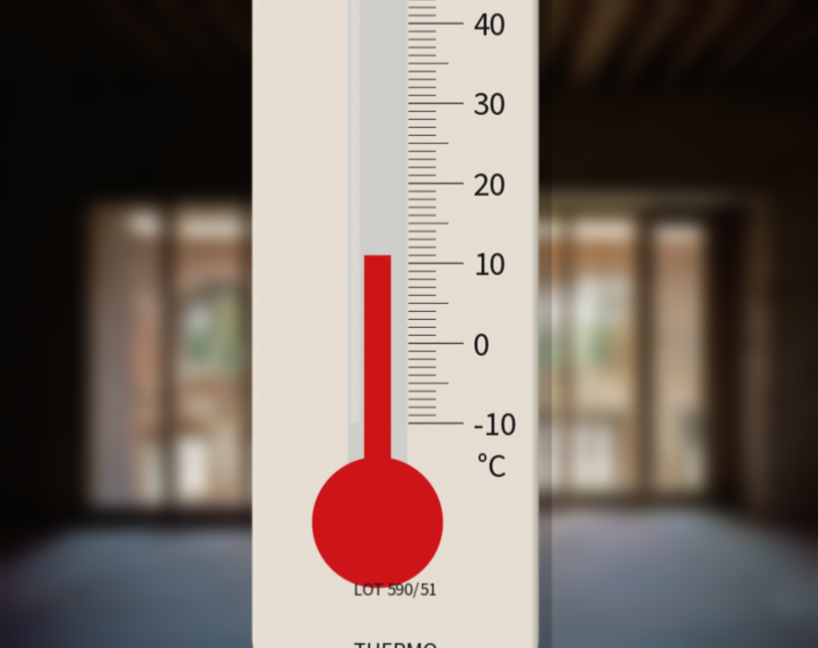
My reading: value=11 unit=°C
